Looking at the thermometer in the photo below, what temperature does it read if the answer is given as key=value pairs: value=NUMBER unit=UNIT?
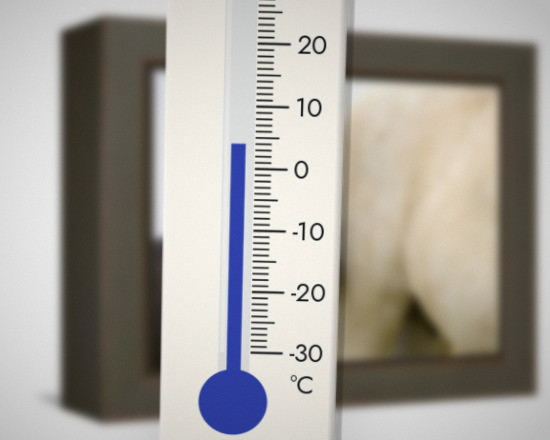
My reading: value=4 unit=°C
